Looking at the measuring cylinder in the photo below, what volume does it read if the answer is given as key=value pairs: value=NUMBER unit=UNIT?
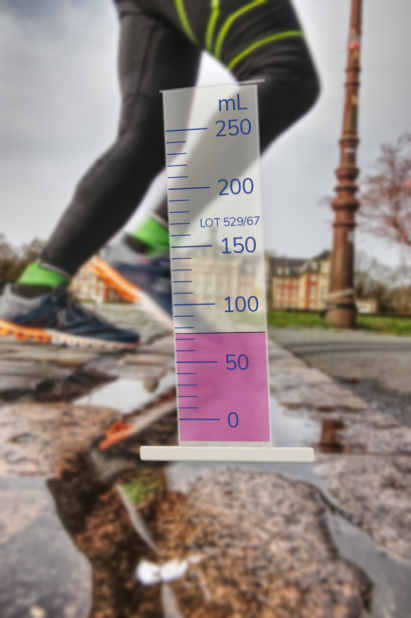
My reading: value=75 unit=mL
